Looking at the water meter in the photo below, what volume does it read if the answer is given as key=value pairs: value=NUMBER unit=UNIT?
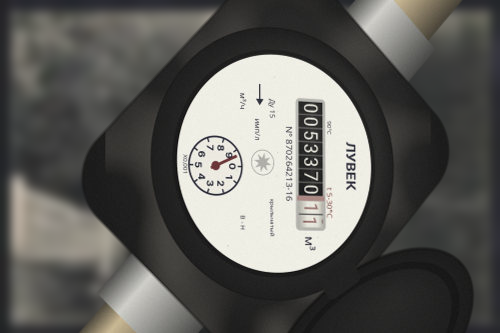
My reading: value=53370.109 unit=m³
